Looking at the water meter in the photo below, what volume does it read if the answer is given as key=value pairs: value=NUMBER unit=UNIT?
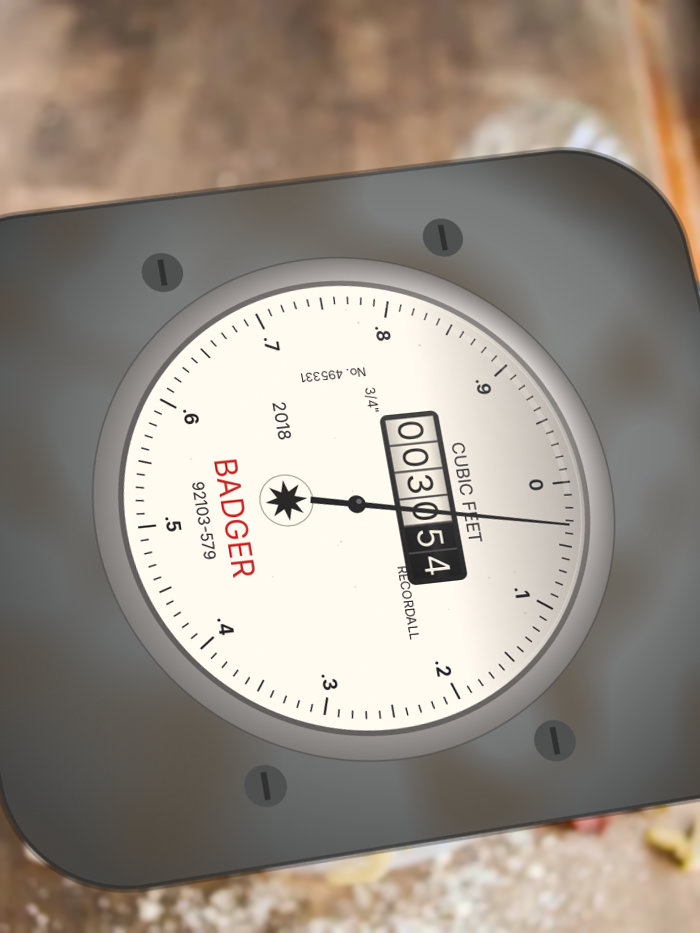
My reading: value=3054.03 unit=ft³
